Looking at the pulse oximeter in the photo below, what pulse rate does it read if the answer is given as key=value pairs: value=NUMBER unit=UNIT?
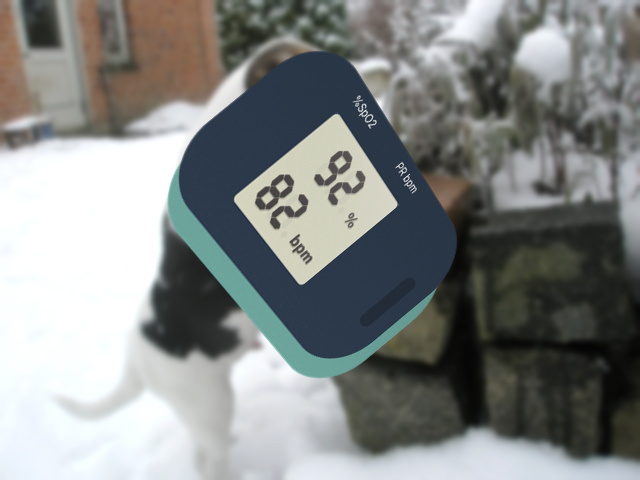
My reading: value=82 unit=bpm
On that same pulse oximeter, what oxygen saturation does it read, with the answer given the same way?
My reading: value=92 unit=%
